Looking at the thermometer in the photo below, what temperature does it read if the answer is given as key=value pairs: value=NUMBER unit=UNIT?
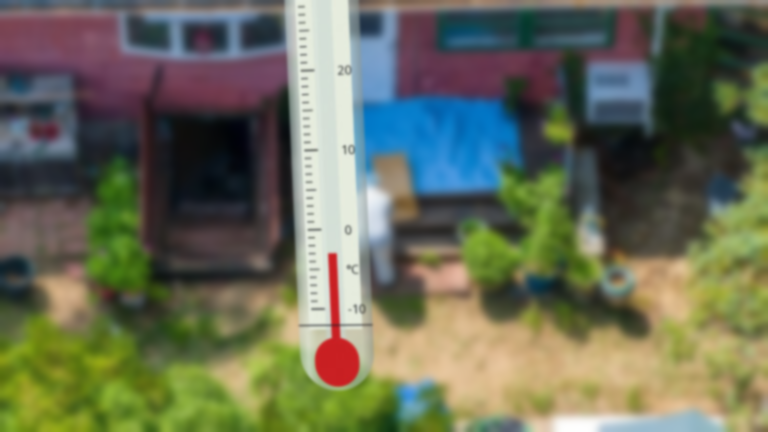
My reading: value=-3 unit=°C
